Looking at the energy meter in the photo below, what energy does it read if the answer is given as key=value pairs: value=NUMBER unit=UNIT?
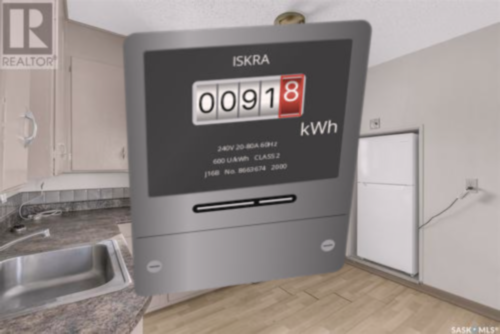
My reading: value=91.8 unit=kWh
